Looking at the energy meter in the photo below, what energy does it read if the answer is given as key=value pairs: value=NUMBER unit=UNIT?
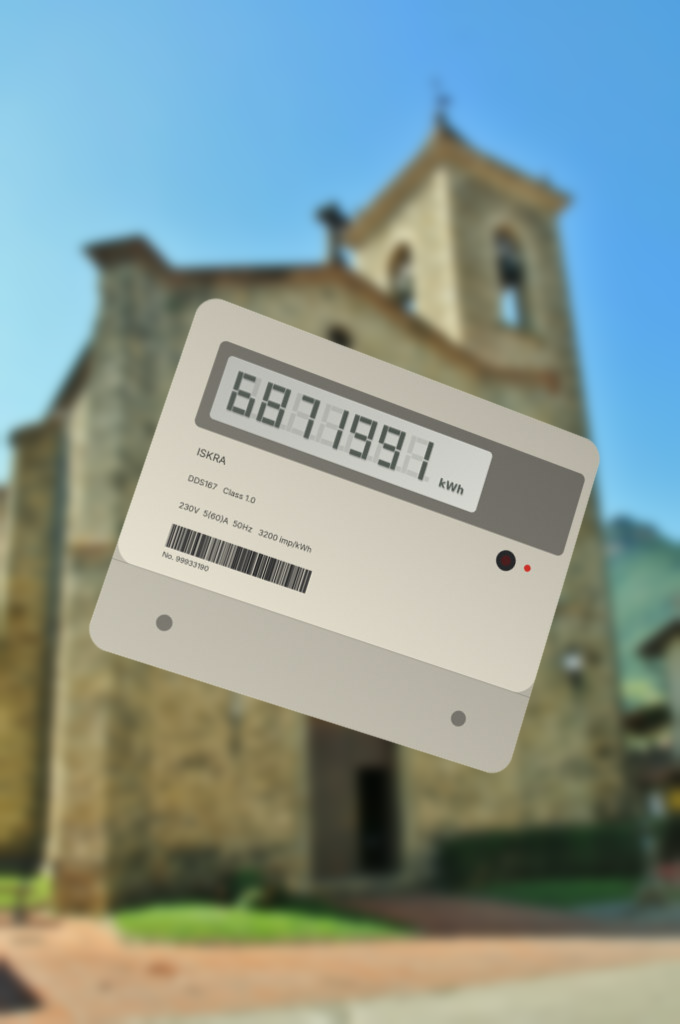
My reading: value=6871991 unit=kWh
